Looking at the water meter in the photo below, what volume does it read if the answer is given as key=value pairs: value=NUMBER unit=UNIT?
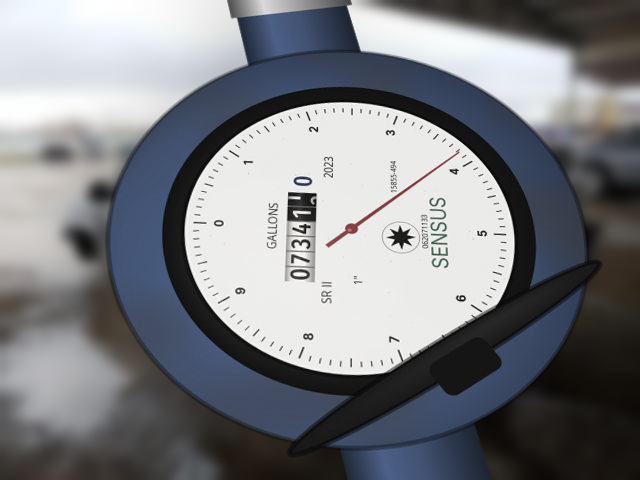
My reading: value=734113.8 unit=gal
